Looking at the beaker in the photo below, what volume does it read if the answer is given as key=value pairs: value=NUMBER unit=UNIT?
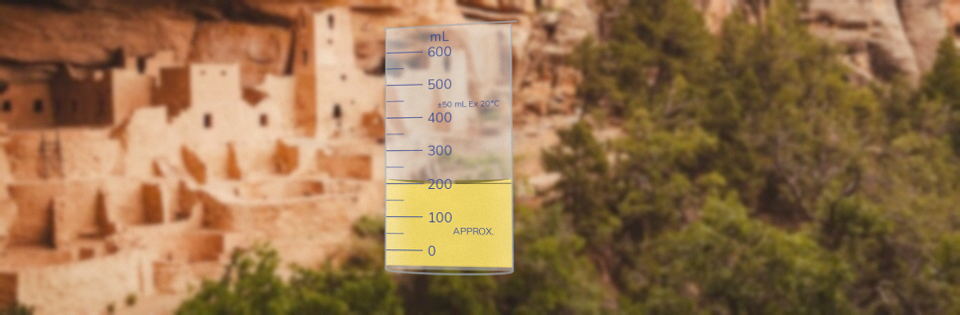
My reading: value=200 unit=mL
